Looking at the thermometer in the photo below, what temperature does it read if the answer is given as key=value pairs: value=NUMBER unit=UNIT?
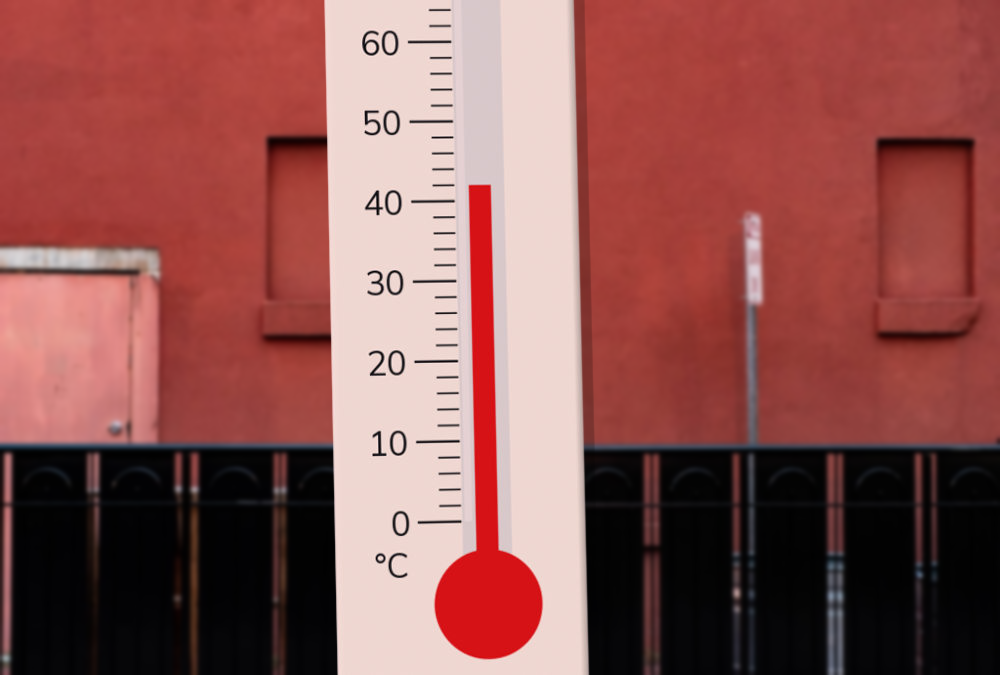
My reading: value=42 unit=°C
